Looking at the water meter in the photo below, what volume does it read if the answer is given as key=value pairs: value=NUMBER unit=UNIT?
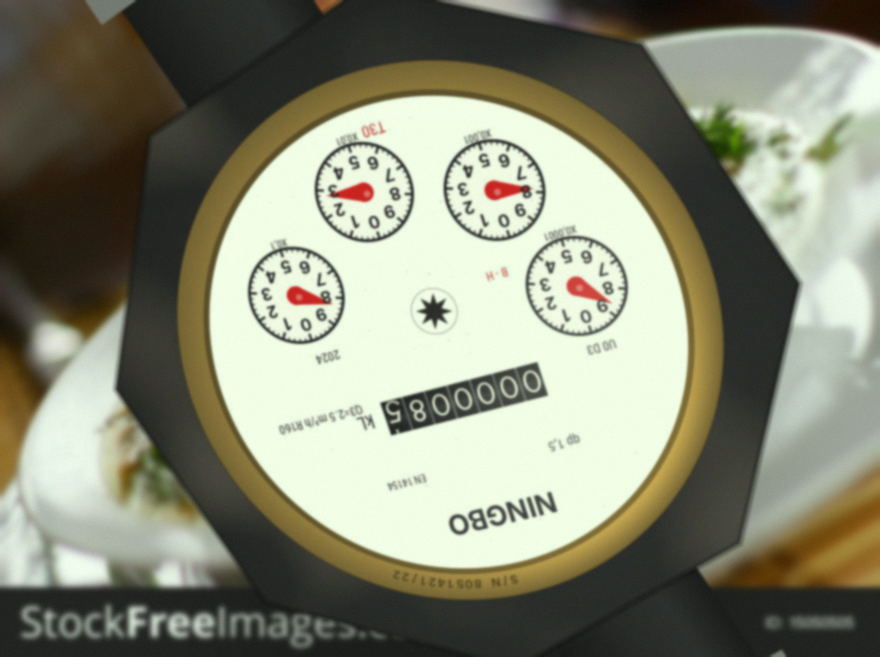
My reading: value=84.8278 unit=kL
